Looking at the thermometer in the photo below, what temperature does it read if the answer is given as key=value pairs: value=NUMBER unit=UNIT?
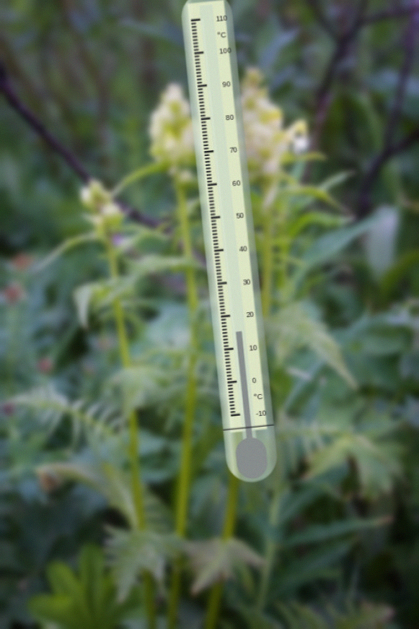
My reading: value=15 unit=°C
